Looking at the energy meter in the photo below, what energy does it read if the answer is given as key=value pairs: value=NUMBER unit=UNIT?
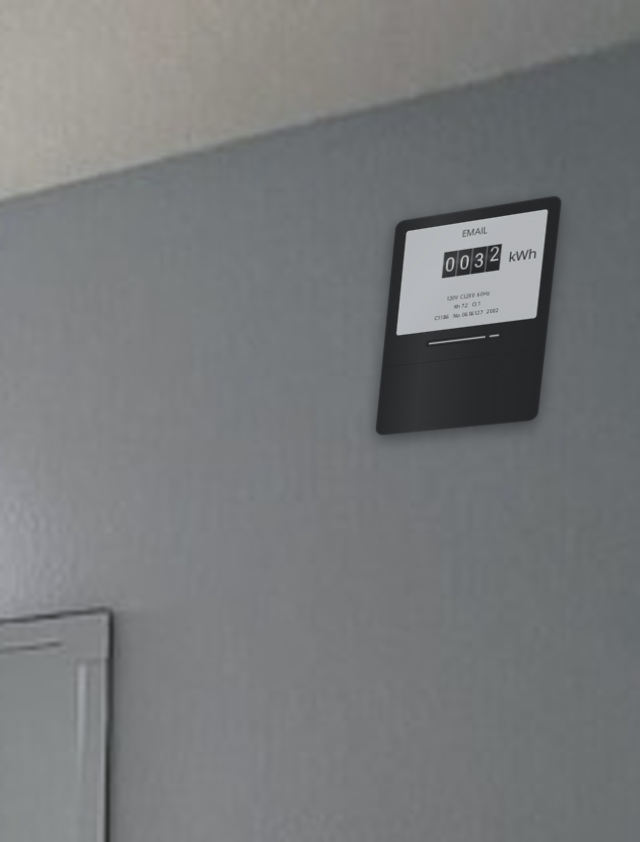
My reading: value=32 unit=kWh
